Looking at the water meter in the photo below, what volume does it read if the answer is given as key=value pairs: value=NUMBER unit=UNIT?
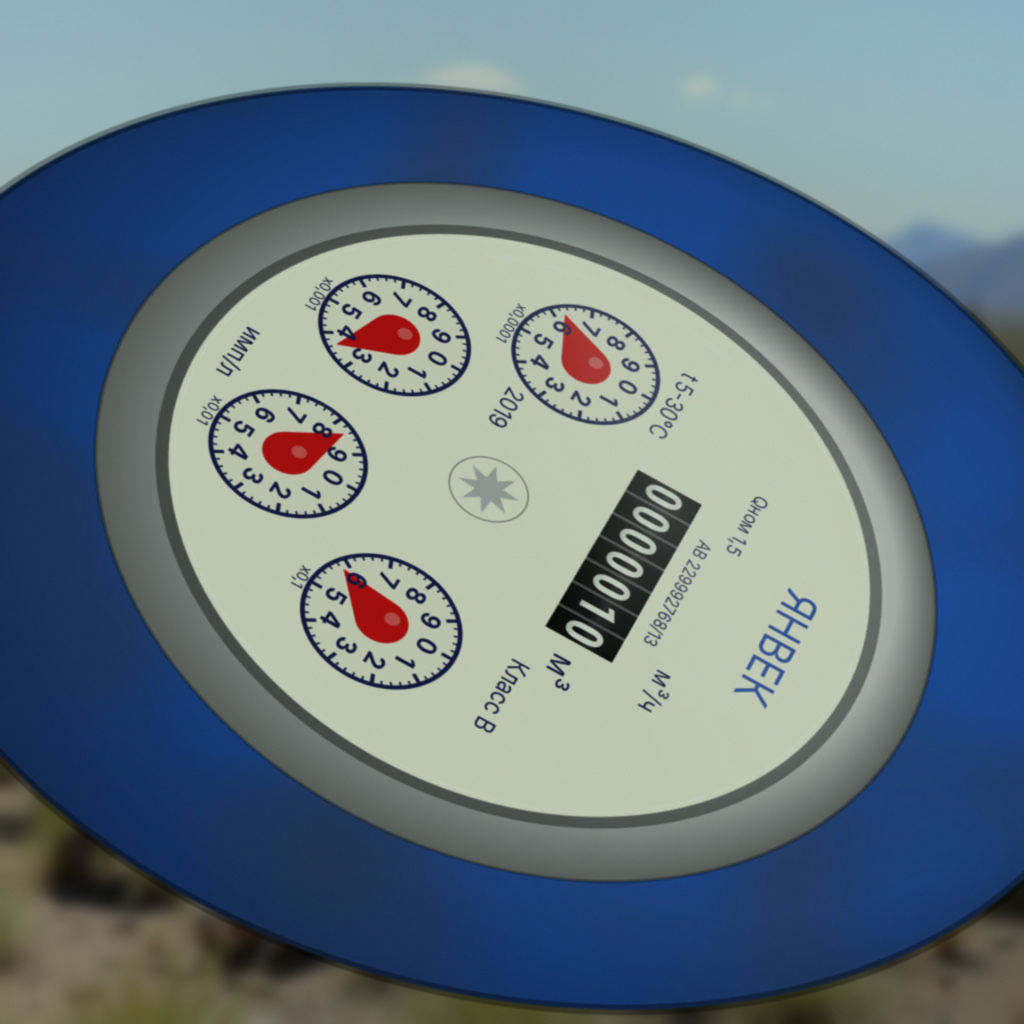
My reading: value=10.5836 unit=m³
